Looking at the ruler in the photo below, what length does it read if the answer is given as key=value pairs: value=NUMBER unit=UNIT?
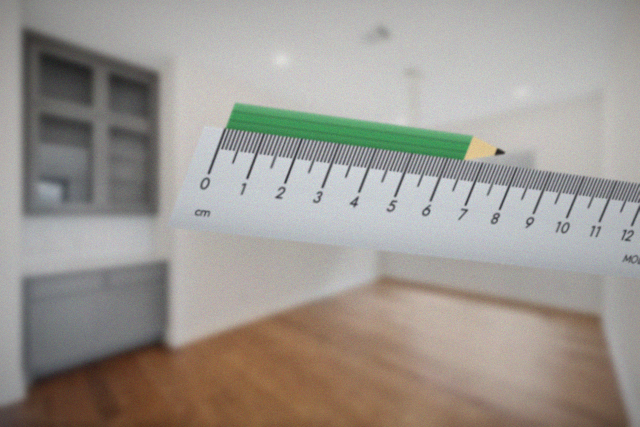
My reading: value=7.5 unit=cm
